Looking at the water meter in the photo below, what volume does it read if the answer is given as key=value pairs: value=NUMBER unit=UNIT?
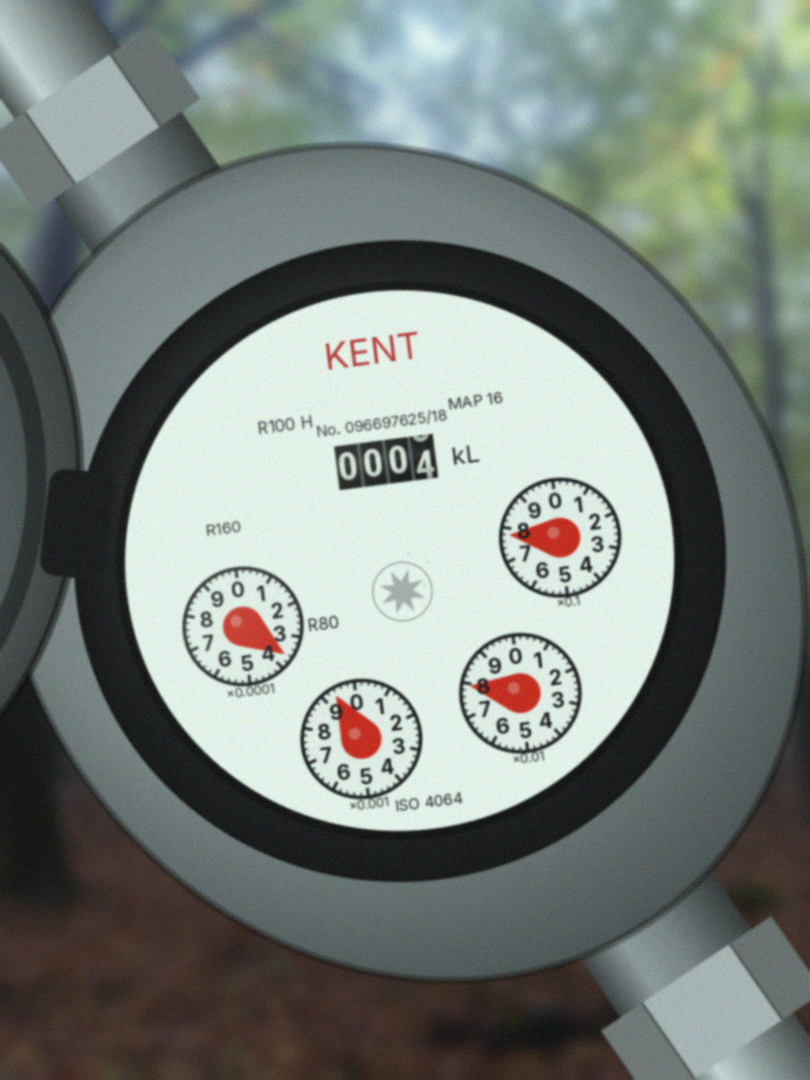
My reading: value=3.7793 unit=kL
